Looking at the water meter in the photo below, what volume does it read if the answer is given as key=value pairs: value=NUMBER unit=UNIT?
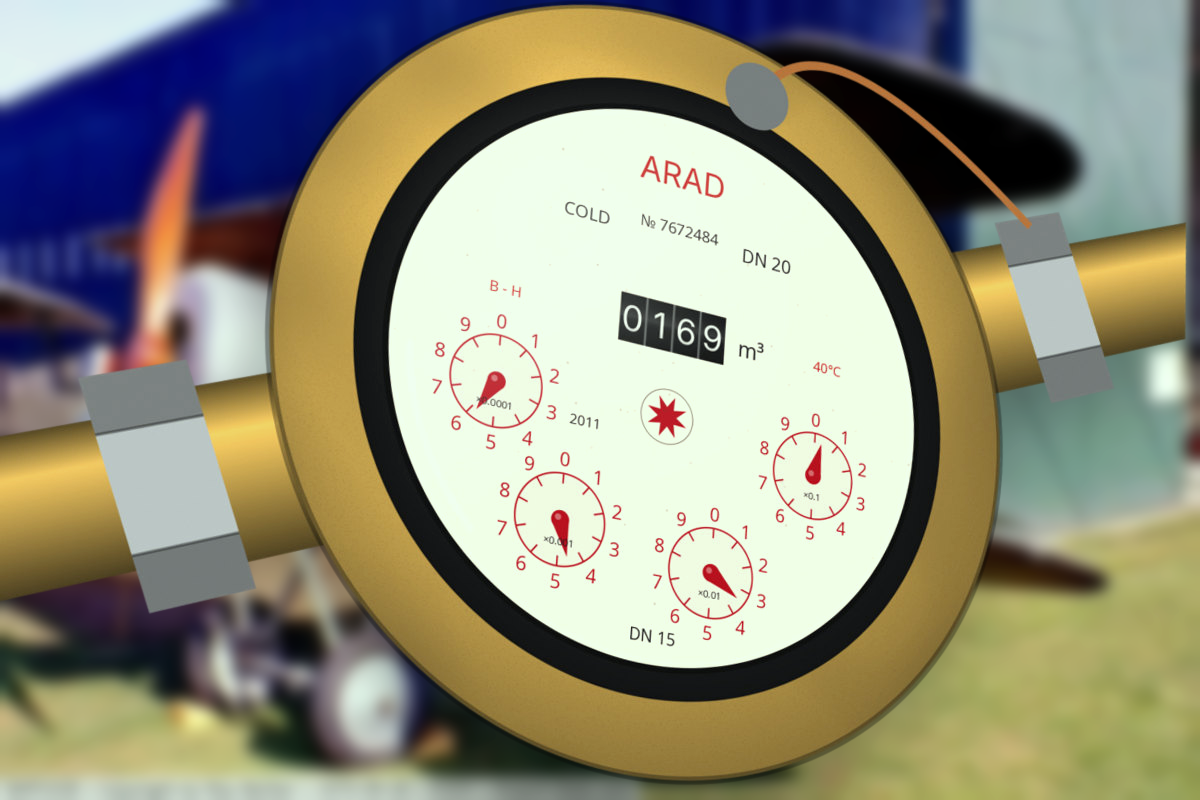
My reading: value=169.0345 unit=m³
